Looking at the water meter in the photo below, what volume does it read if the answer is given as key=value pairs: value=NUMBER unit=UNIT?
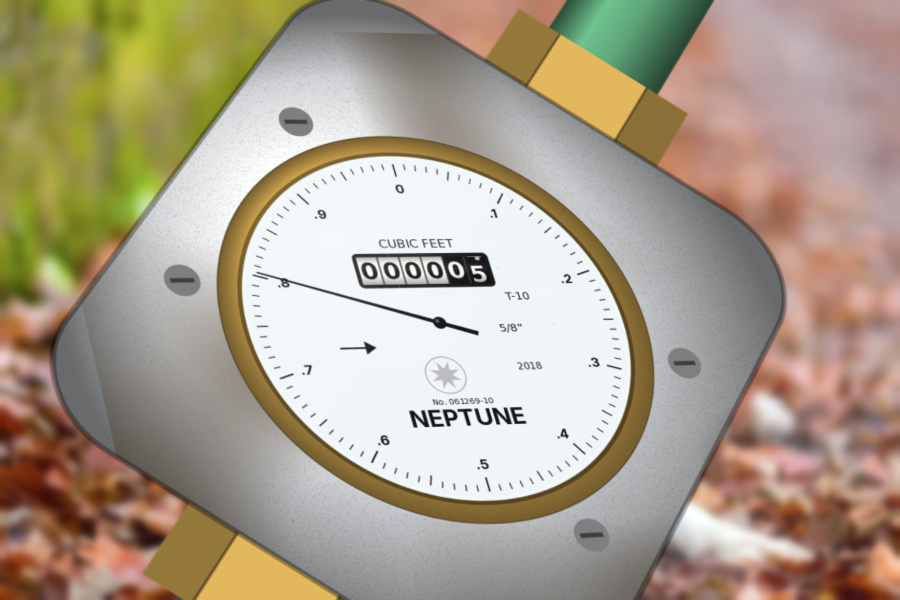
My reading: value=4.80 unit=ft³
